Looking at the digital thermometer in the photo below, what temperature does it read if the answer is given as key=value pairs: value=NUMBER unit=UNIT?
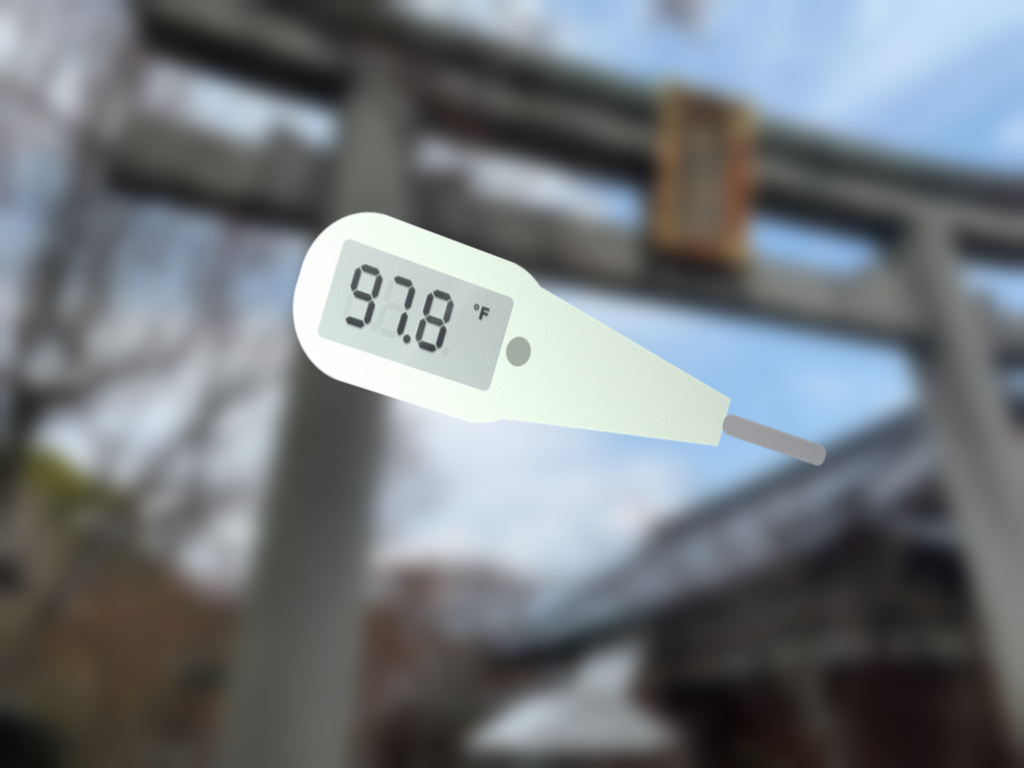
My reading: value=97.8 unit=°F
